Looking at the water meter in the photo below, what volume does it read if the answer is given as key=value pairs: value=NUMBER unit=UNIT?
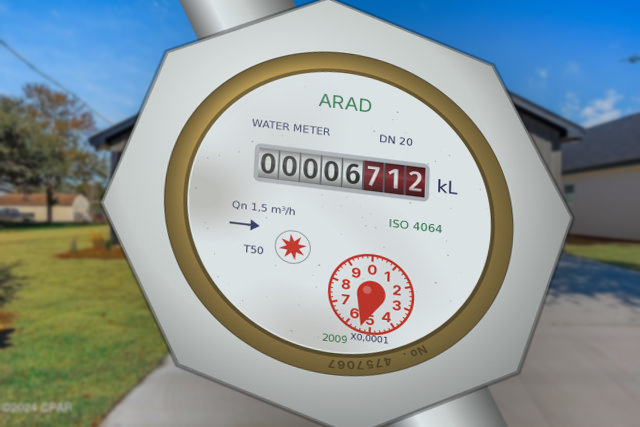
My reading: value=6.7125 unit=kL
